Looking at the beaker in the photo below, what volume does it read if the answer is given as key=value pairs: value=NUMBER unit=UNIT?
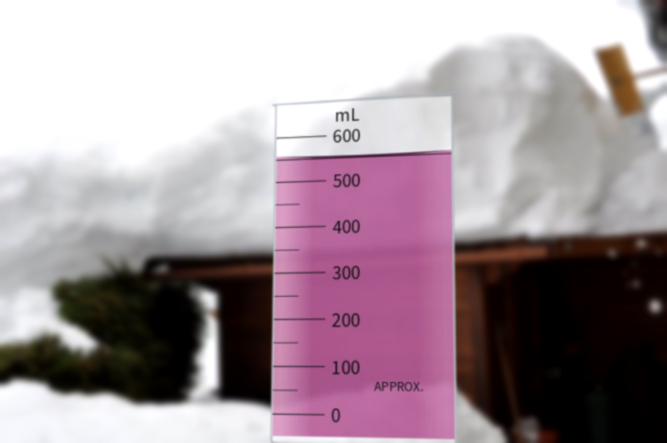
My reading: value=550 unit=mL
